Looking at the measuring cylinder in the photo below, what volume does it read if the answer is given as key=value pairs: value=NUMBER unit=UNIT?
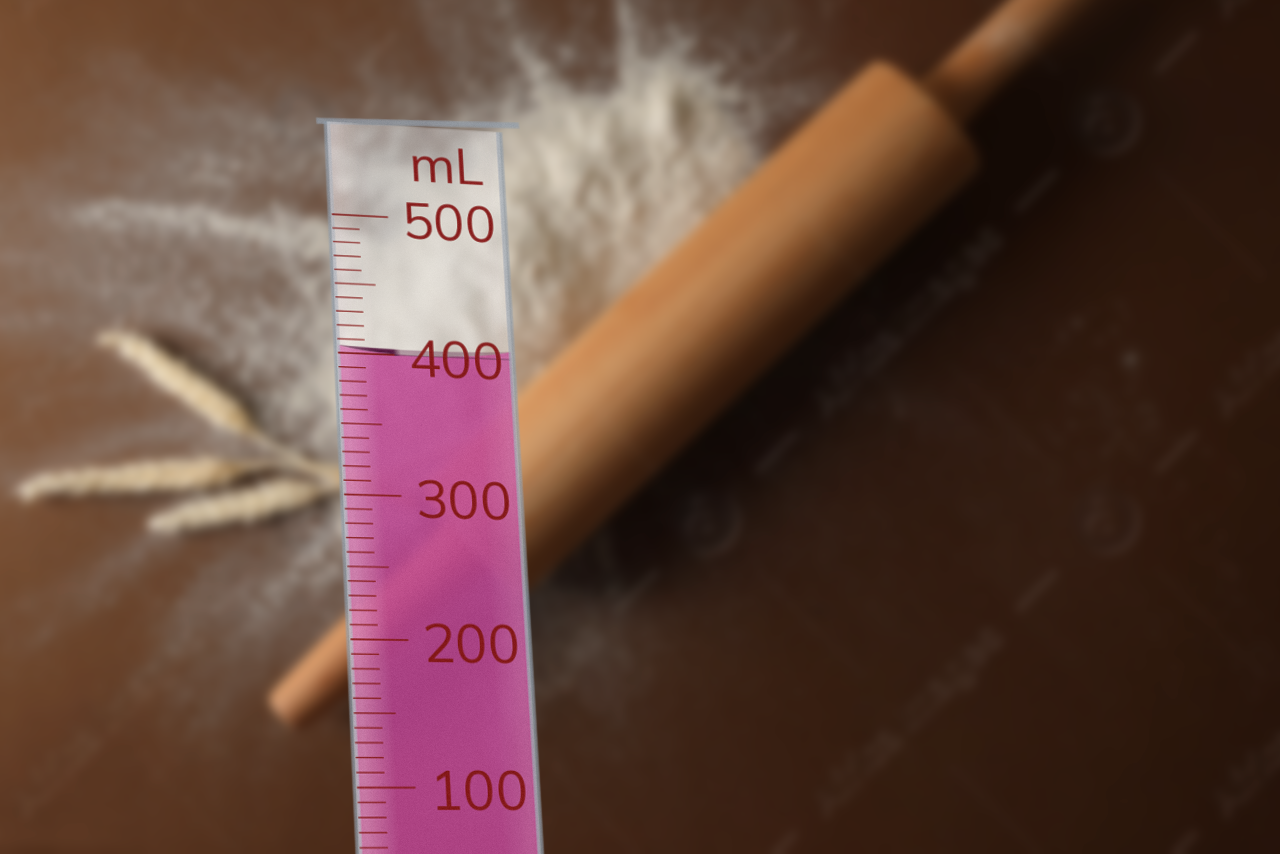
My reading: value=400 unit=mL
